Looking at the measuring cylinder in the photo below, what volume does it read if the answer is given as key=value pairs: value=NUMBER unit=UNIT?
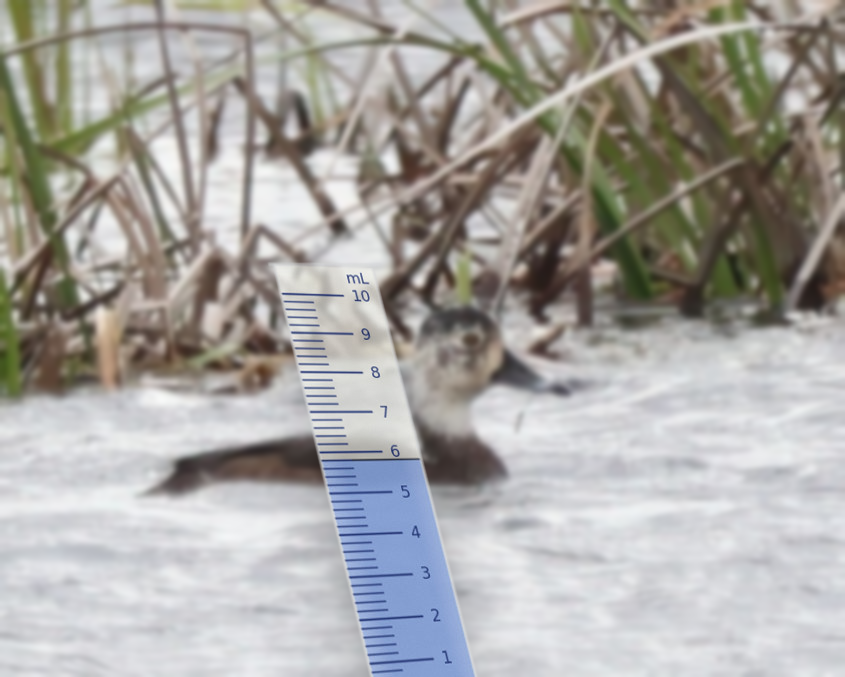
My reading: value=5.8 unit=mL
